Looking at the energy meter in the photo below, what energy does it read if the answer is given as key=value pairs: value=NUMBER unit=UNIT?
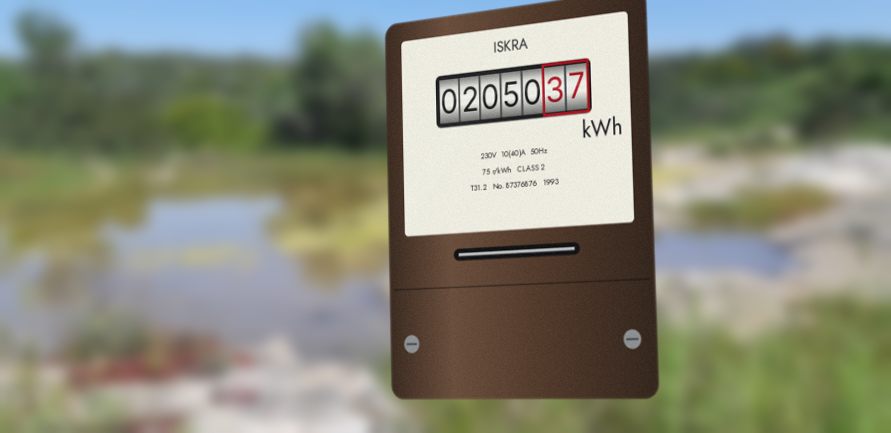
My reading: value=2050.37 unit=kWh
